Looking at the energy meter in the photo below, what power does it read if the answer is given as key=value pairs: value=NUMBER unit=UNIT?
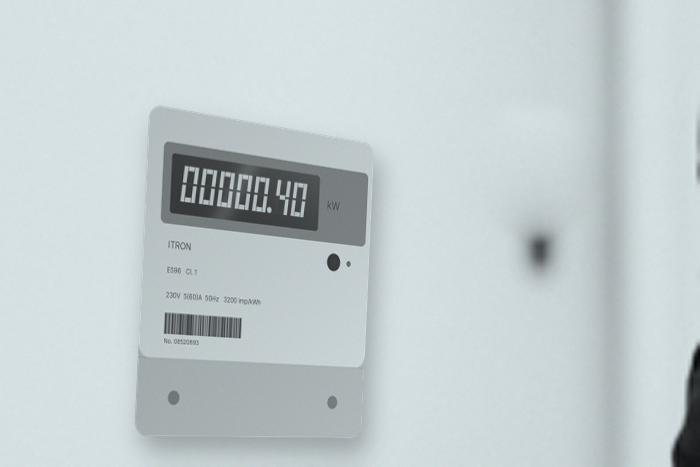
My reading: value=0.40 unit=kW
